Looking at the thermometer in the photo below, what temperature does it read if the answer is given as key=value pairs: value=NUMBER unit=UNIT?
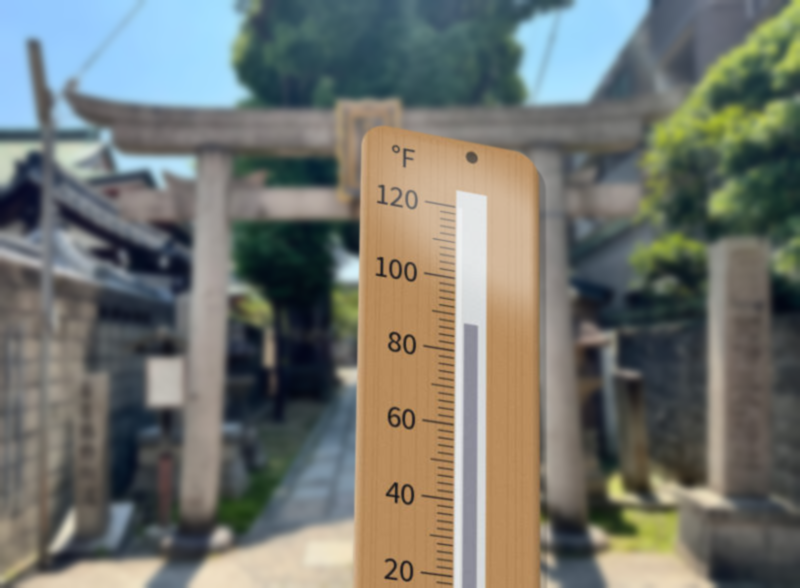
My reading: value=88 unit=°F
